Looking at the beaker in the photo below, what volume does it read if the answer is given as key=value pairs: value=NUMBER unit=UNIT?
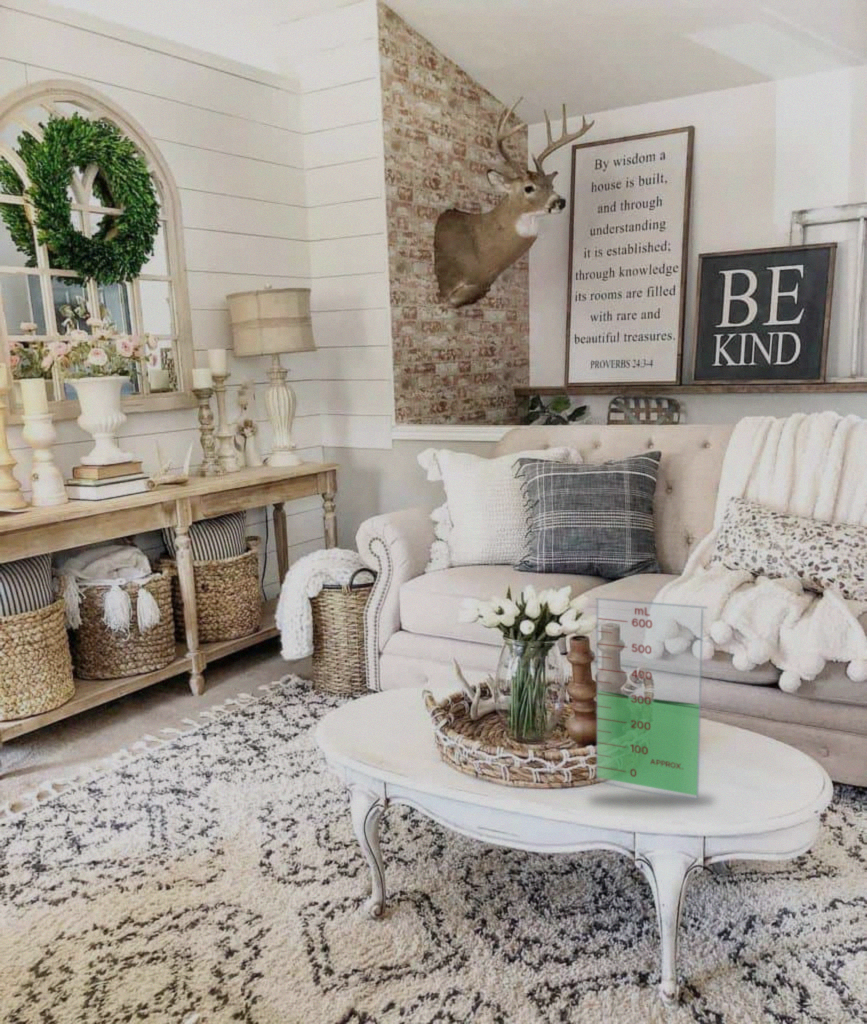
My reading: value=300 unit=mL
